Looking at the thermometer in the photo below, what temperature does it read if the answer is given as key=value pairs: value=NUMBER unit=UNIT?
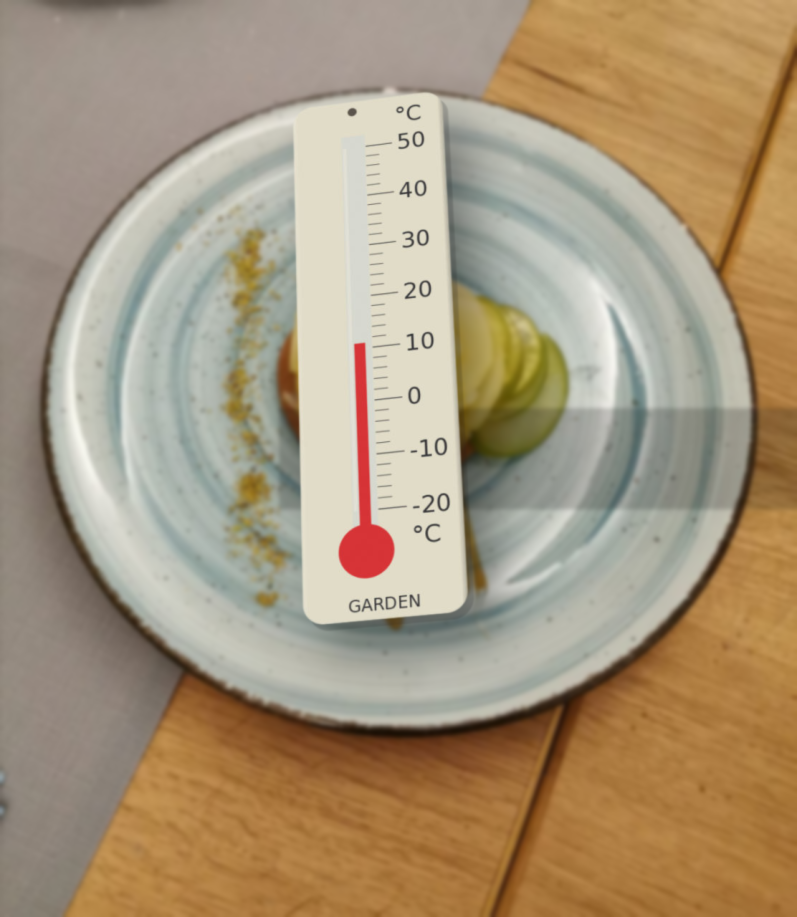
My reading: value=11 unit=°C
